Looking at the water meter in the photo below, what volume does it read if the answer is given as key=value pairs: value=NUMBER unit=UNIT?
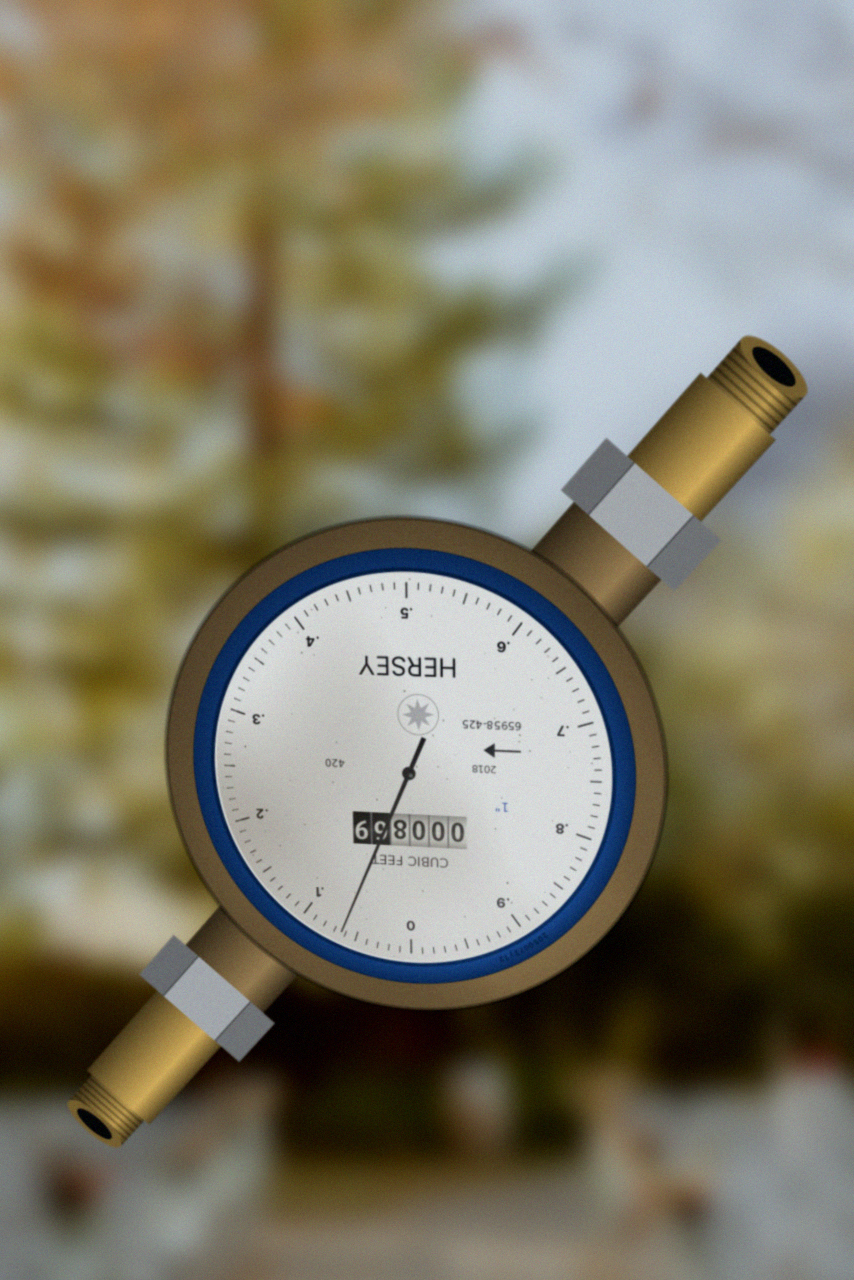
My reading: value=869.06 unit=ft³
